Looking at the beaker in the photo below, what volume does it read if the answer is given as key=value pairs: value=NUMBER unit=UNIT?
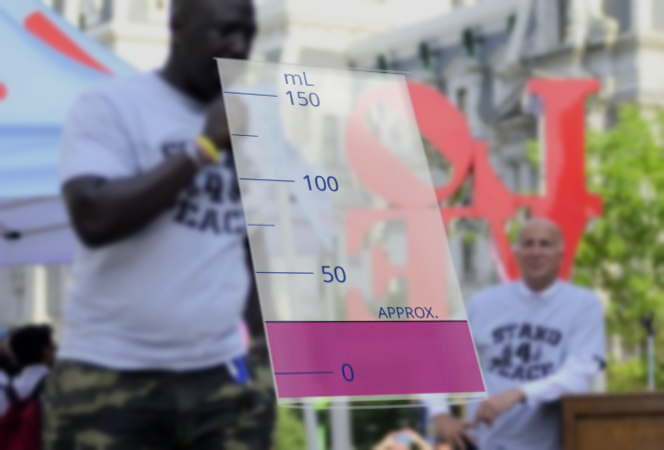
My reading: value=25 unit=mL
